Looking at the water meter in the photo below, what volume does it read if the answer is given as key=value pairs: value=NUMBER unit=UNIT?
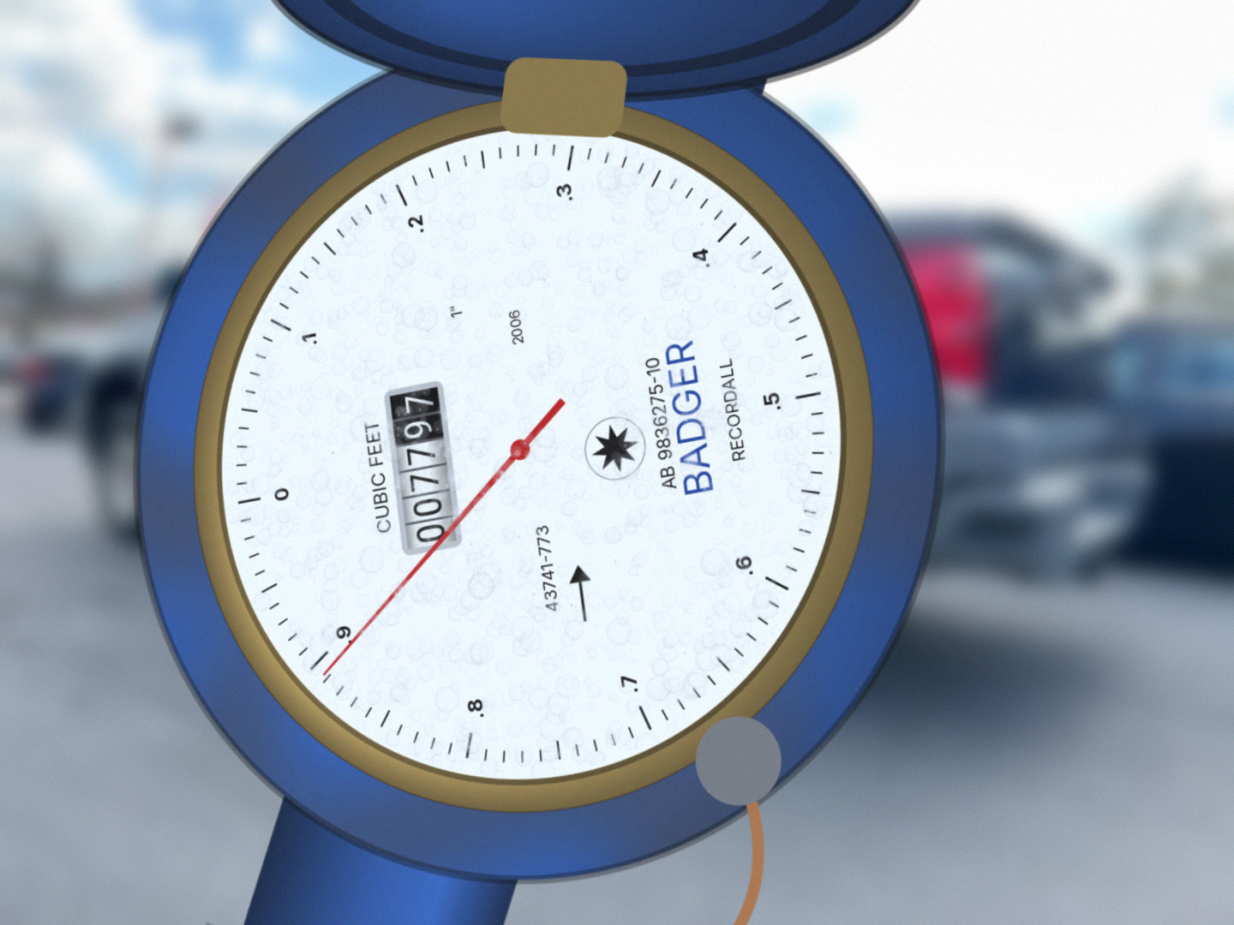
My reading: value=7796.89 unit=ft³
